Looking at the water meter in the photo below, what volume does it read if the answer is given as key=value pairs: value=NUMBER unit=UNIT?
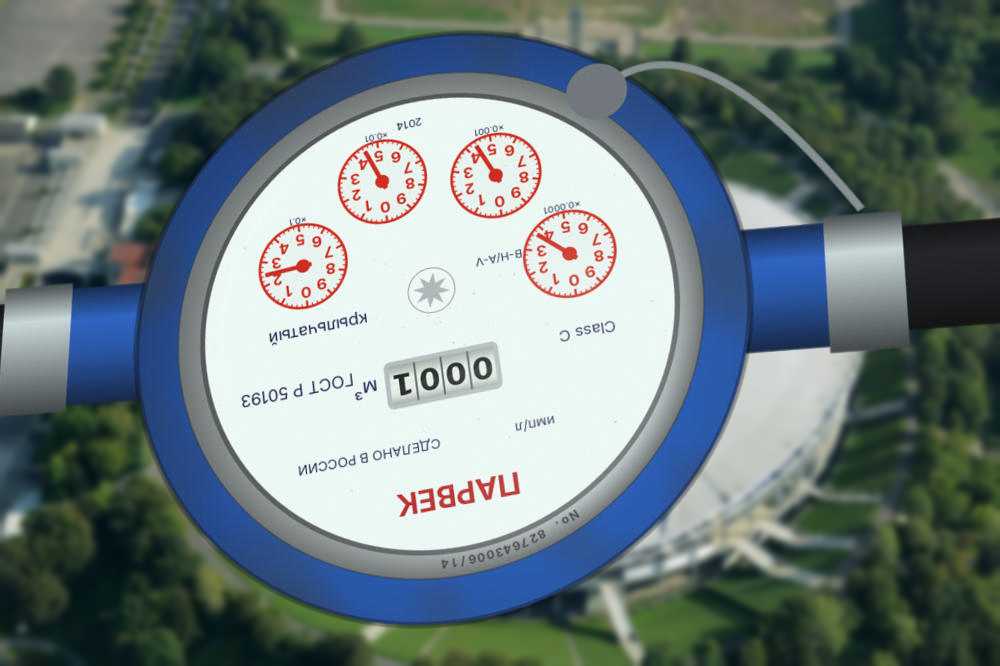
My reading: value=1.2443 unit=m³
